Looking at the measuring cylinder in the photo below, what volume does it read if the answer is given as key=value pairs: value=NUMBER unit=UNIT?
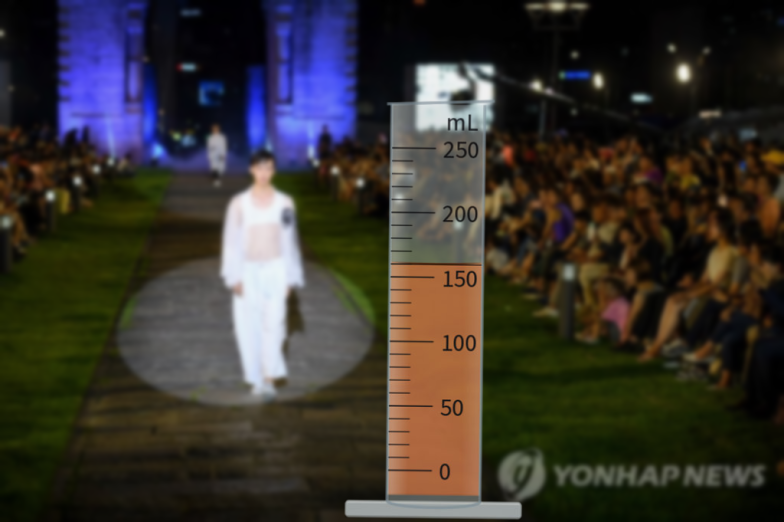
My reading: value=160 unit=mL
